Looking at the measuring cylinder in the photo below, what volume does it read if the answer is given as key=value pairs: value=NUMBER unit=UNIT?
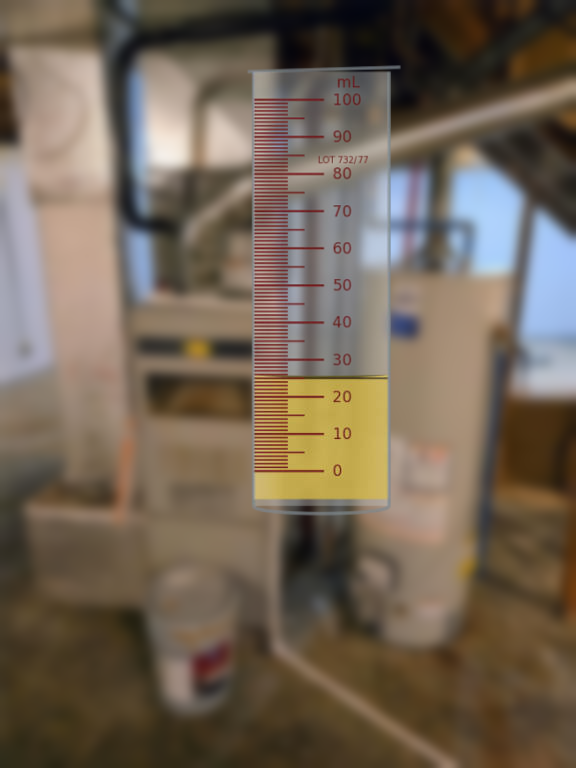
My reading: value=25 unit=mL
